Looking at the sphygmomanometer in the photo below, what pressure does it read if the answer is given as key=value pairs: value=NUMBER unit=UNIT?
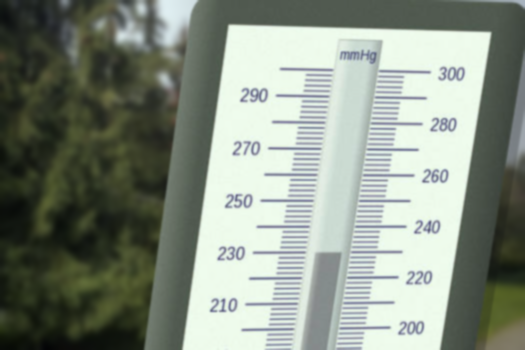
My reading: value=230 unit=mmHg
